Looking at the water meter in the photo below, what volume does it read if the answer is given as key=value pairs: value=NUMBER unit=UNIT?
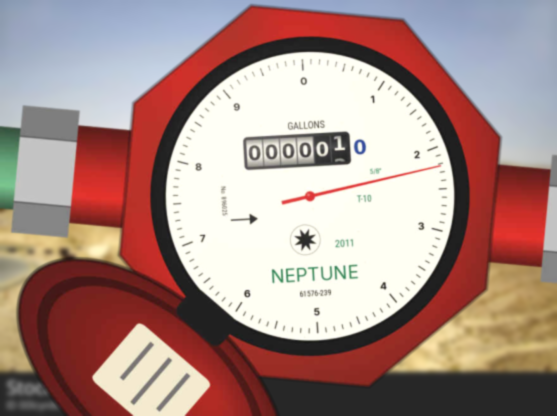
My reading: value=12.2 unit=gal
